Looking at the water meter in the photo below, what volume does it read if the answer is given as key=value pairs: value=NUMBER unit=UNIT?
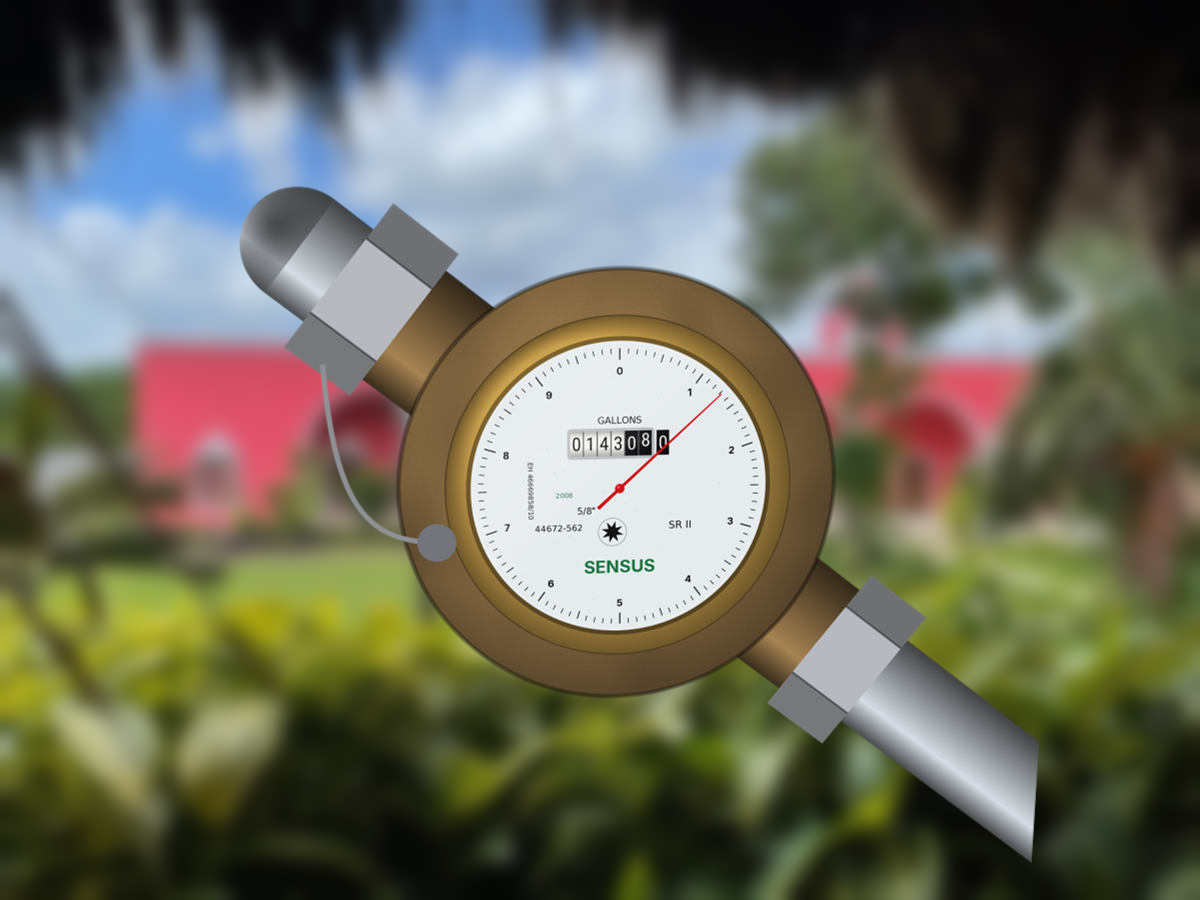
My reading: value=143081.3 unit=gal
